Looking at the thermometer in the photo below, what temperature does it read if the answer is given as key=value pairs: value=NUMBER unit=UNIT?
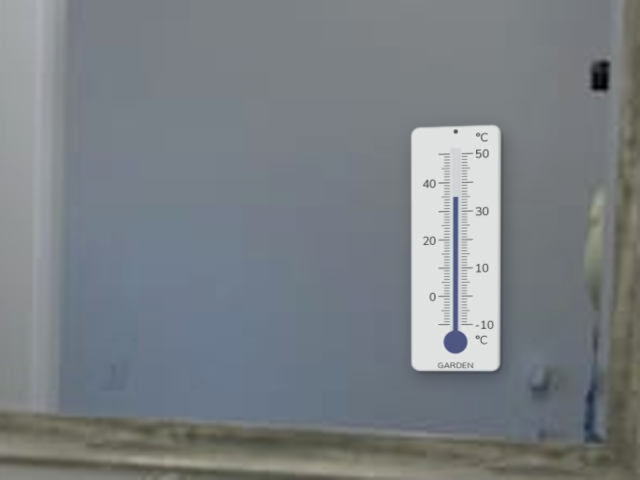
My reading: value=35 unit=°C
